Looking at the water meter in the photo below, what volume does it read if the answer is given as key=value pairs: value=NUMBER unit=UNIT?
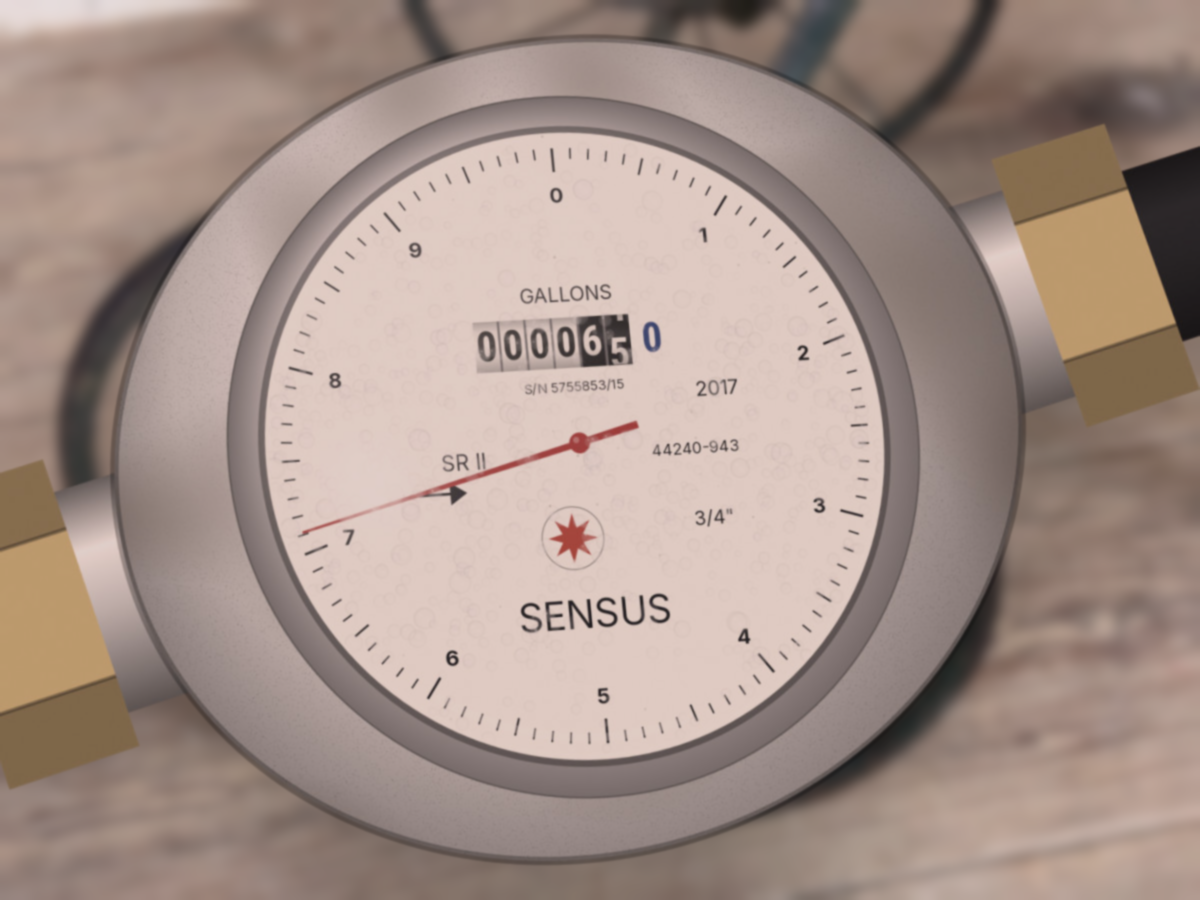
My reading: value=647.1 unit=gal
